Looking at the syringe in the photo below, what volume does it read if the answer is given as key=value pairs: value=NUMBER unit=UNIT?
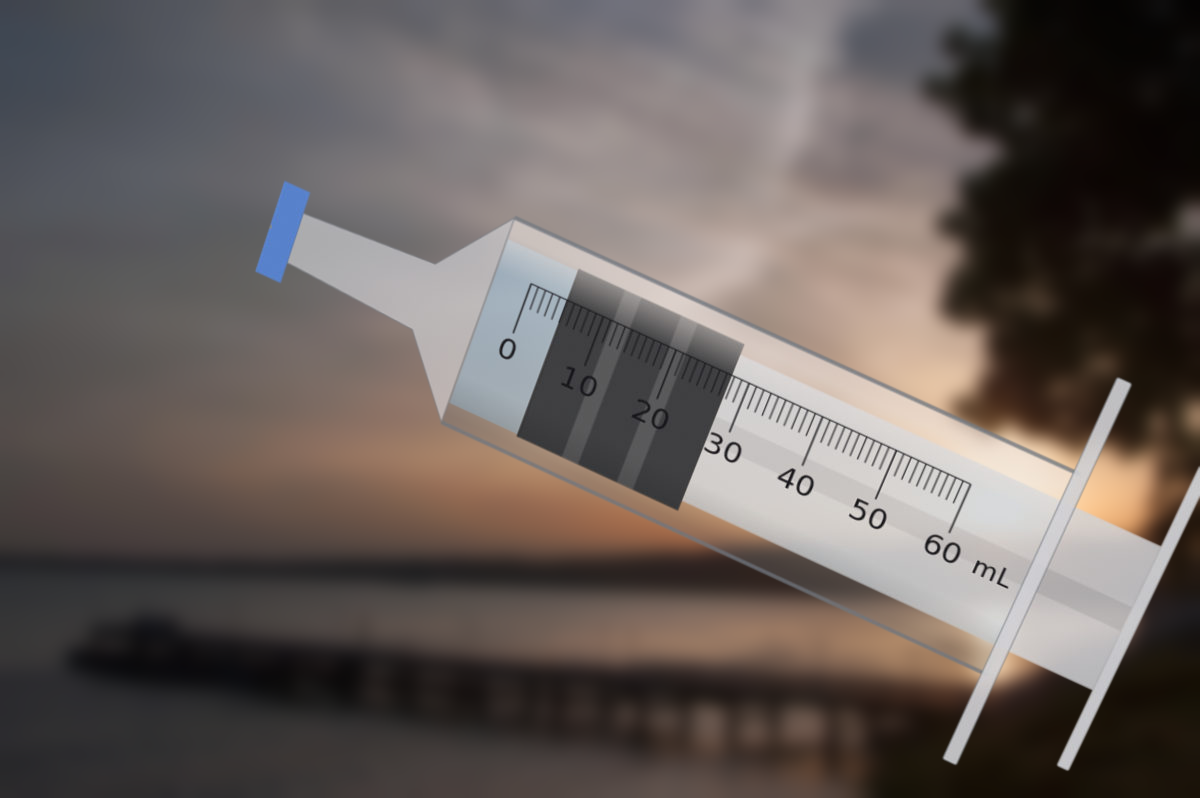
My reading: value=5 unit=mL
